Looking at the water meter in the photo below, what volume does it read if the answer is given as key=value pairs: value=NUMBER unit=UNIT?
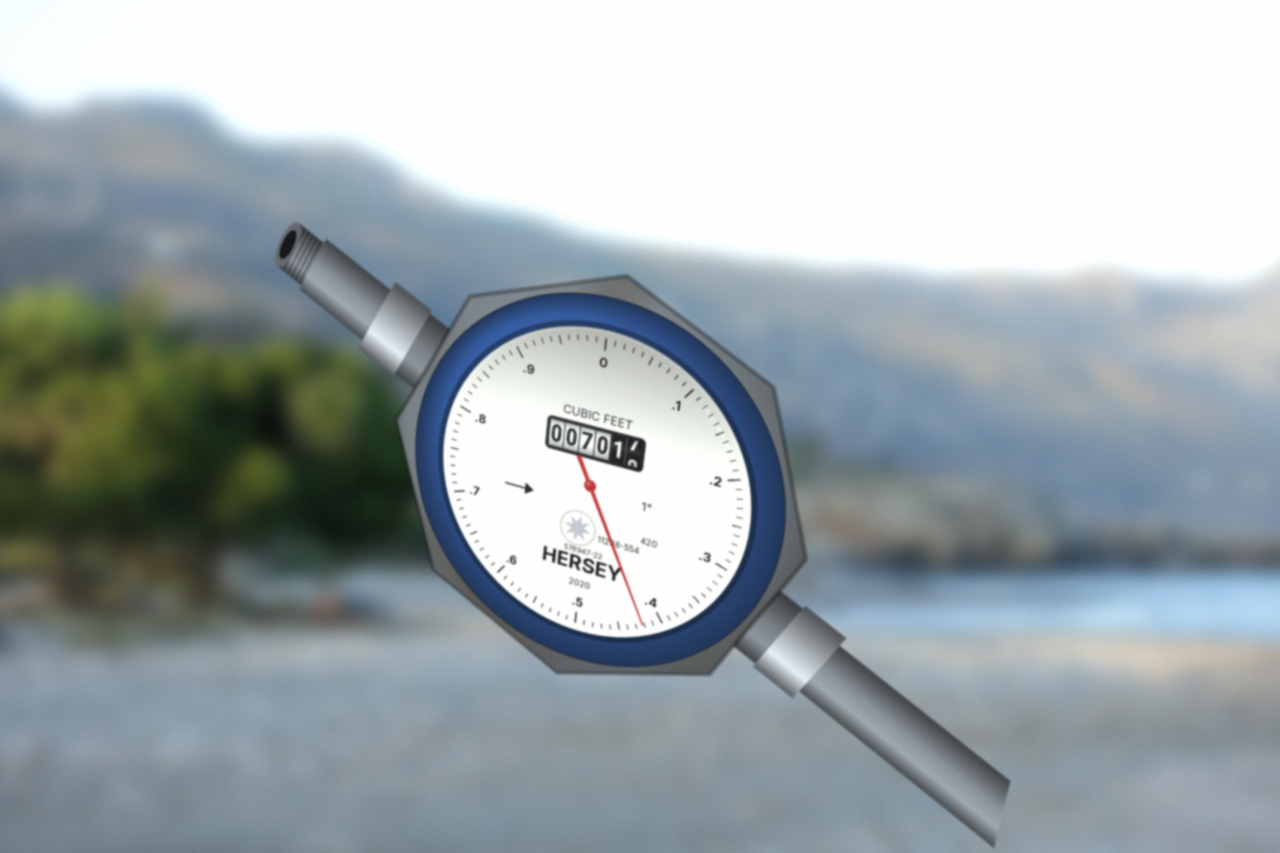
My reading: value=7017.42 unit=ft³
